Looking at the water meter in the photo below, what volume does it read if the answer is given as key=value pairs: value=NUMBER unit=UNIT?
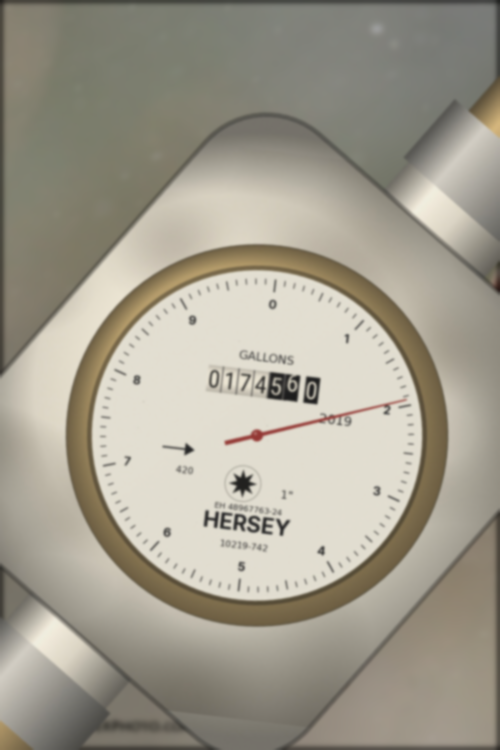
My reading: value=174561.9 unit=gal
